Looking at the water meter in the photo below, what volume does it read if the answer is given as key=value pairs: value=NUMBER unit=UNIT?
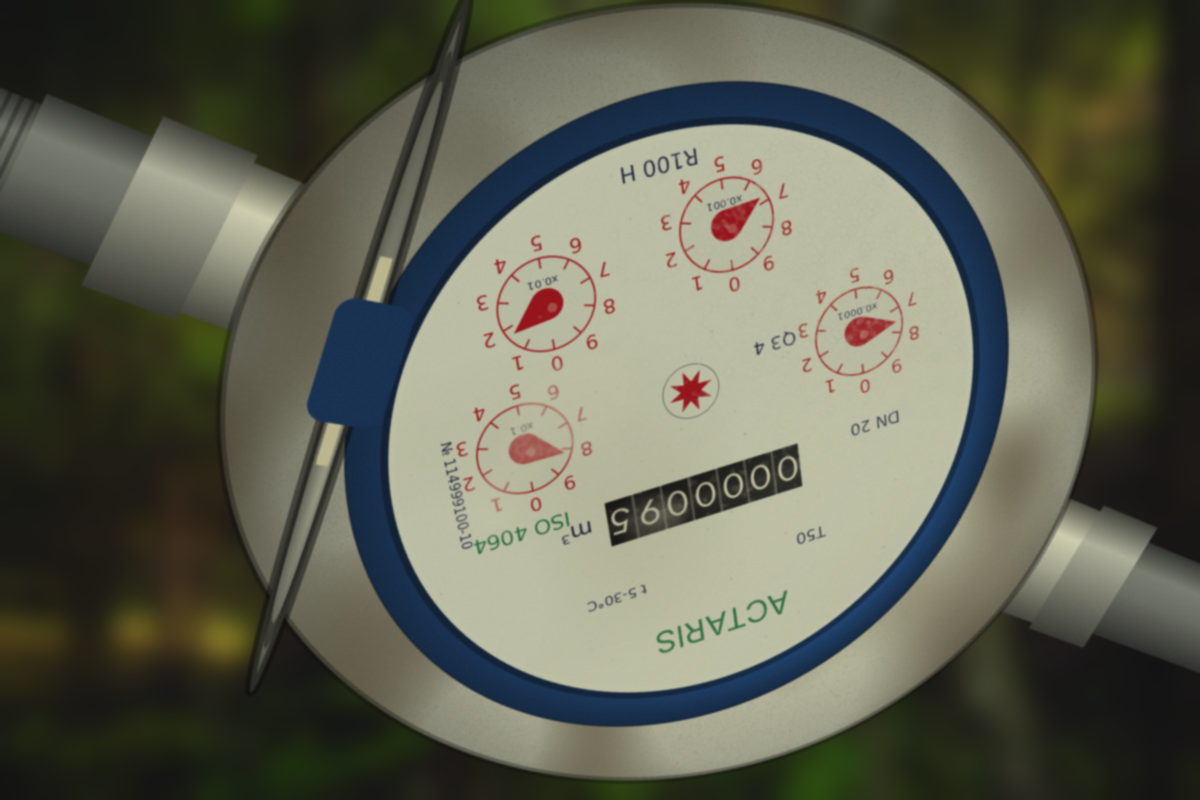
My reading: value=95.8167 unit=m³
